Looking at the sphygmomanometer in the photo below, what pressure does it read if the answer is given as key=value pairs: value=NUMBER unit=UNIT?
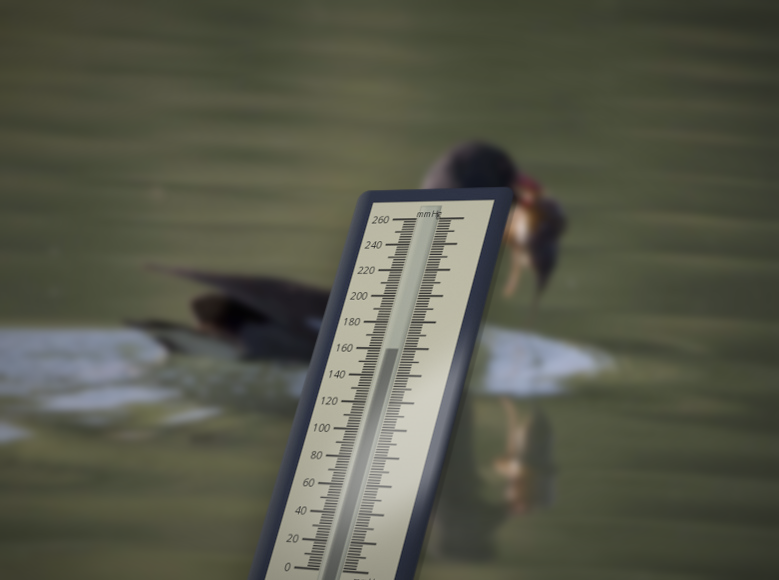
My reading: value=160 unit=mmHg
